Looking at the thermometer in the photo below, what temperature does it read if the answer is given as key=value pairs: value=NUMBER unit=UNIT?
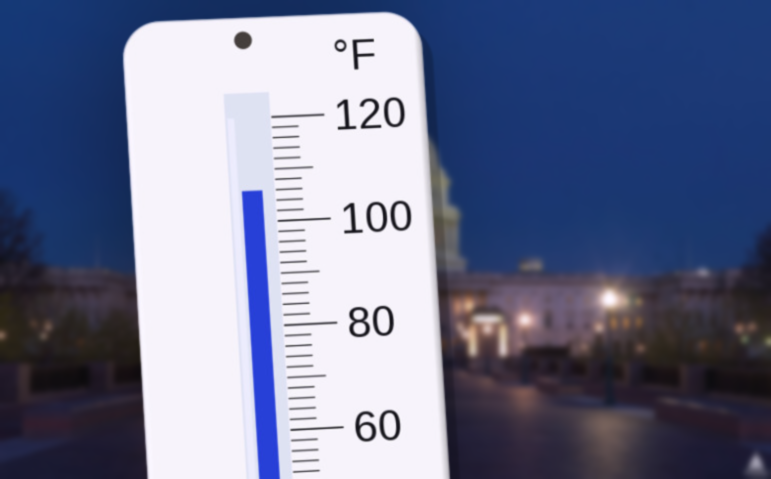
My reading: value=106 unit=°F
